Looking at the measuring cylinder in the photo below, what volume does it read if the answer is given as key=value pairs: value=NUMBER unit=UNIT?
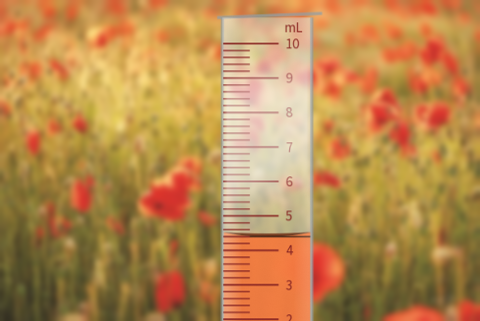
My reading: value=4.4 unit=mL
